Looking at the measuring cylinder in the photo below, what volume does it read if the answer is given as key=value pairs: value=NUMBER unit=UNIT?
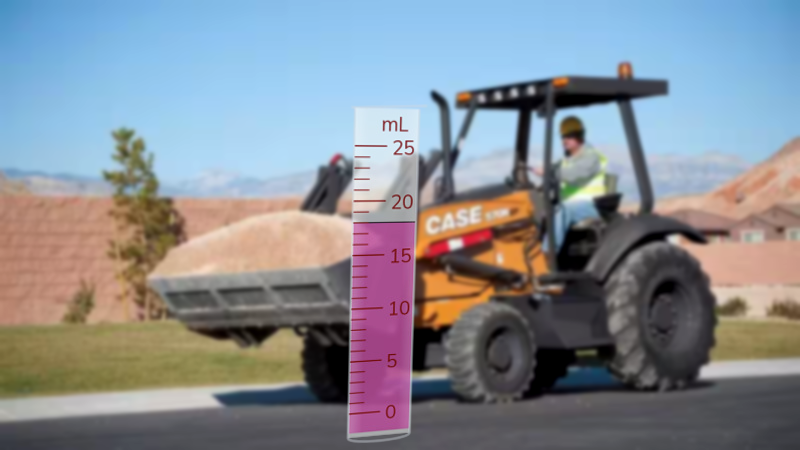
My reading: value=18 unit=mL
